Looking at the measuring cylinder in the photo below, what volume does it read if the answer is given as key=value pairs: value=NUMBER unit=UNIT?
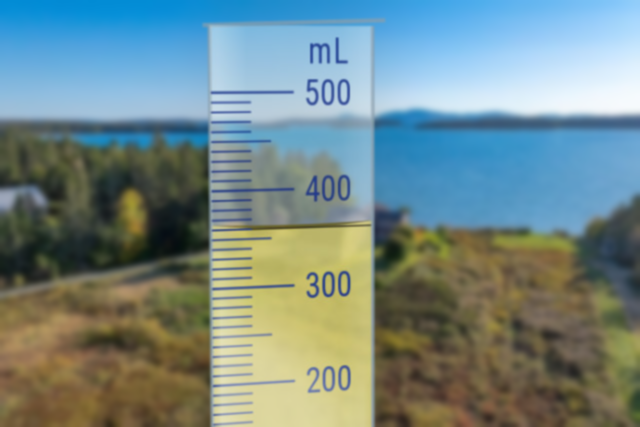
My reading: value=360 unit=mL
